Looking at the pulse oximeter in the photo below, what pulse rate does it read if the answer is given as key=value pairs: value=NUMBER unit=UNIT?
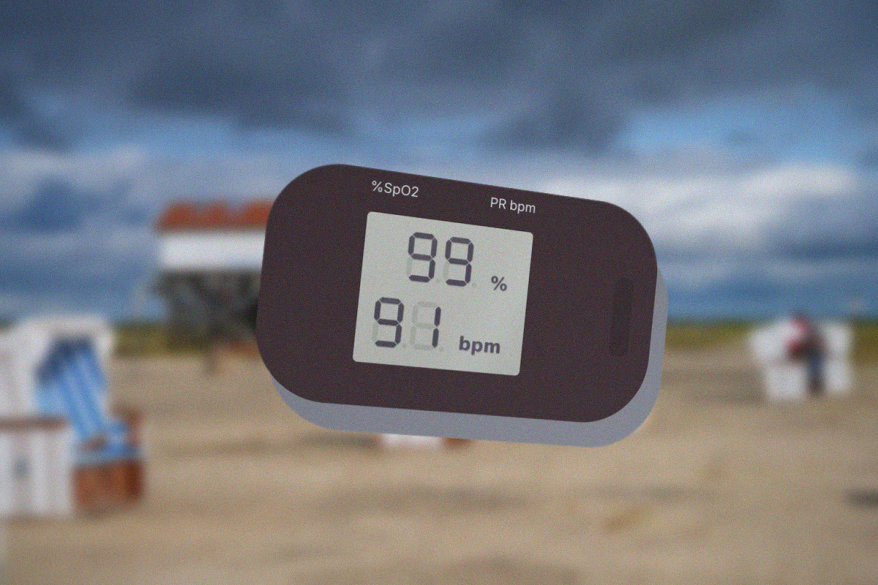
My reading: value=91 unit=bpm
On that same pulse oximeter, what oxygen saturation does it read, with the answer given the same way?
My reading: value=99 unit=%
